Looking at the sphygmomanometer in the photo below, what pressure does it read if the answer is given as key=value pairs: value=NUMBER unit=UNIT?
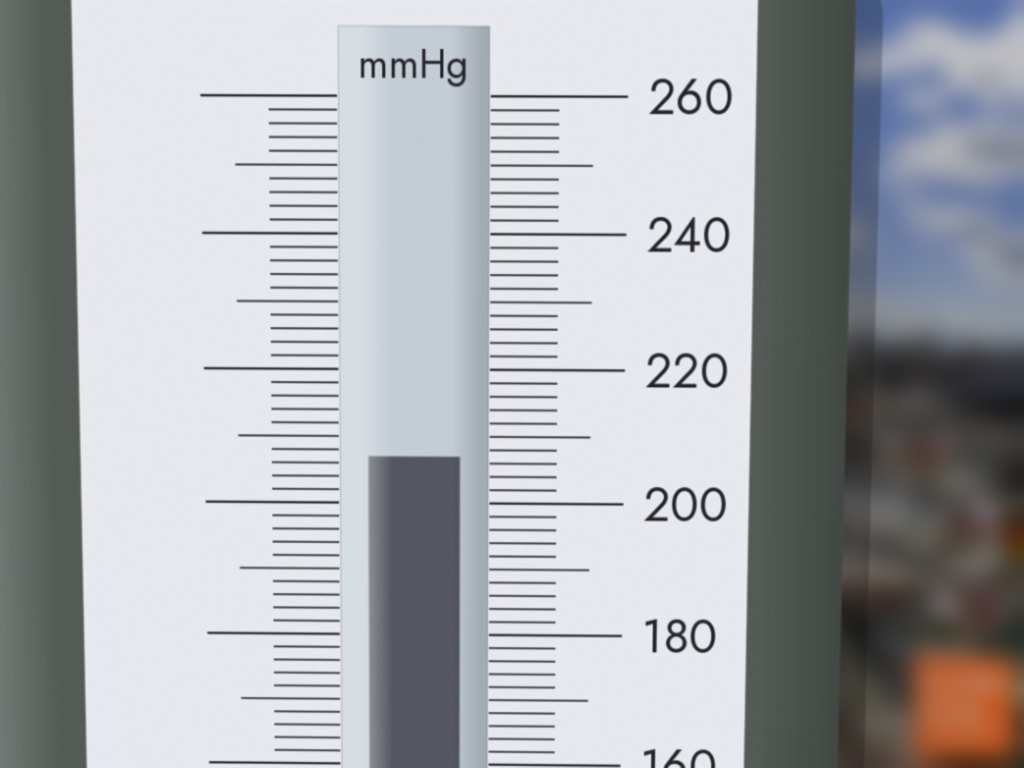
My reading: value=207 unit=mmHg
